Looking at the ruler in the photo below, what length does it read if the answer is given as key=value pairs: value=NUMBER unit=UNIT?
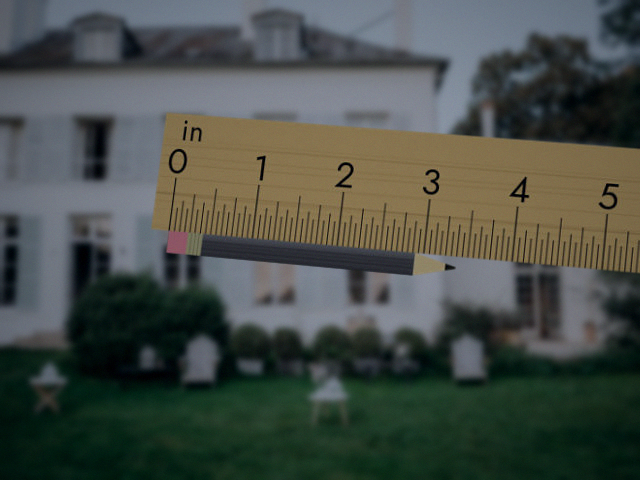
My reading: value=3.375 unit=in
